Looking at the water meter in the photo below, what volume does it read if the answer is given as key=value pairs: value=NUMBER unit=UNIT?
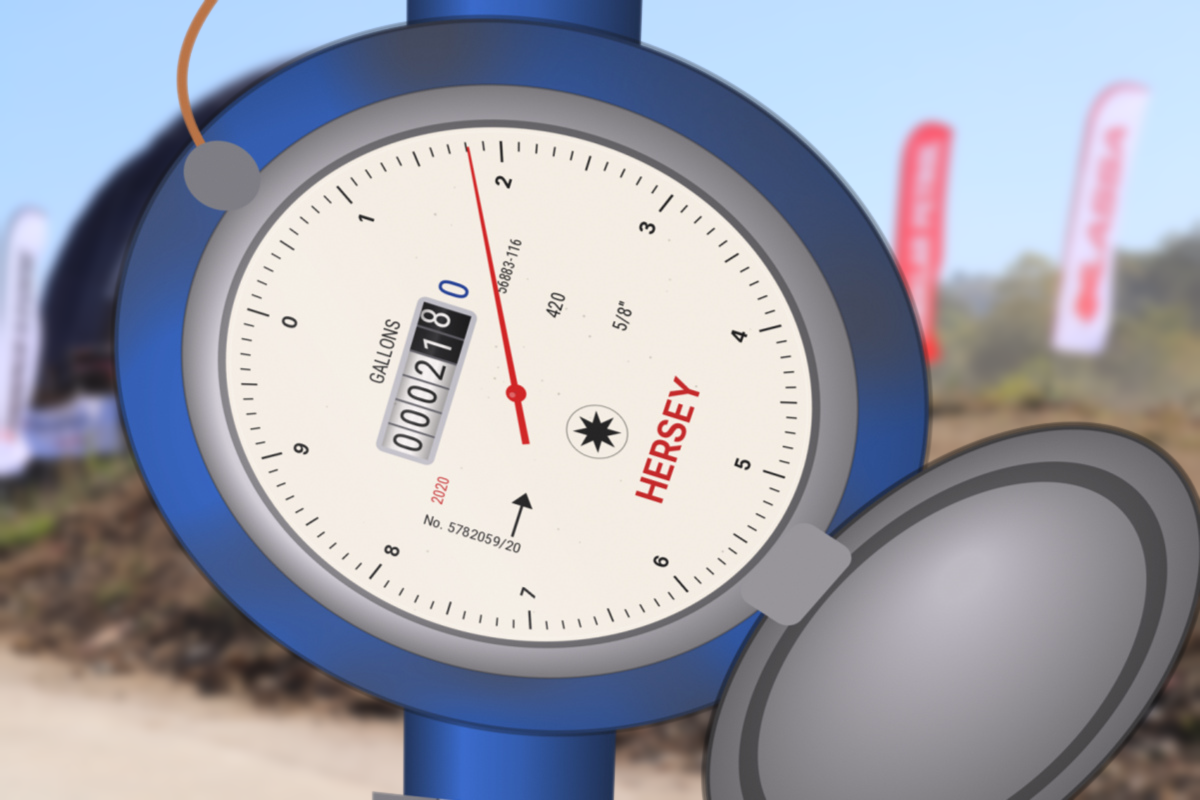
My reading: value=2181.8 unit=gal
